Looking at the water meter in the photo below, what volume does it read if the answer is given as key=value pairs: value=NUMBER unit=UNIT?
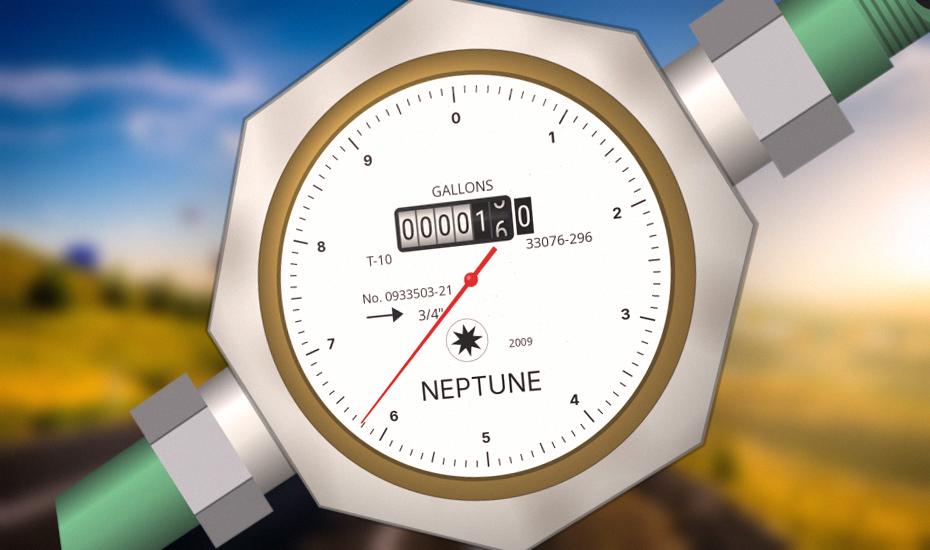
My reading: value=156.2 unit=gal
